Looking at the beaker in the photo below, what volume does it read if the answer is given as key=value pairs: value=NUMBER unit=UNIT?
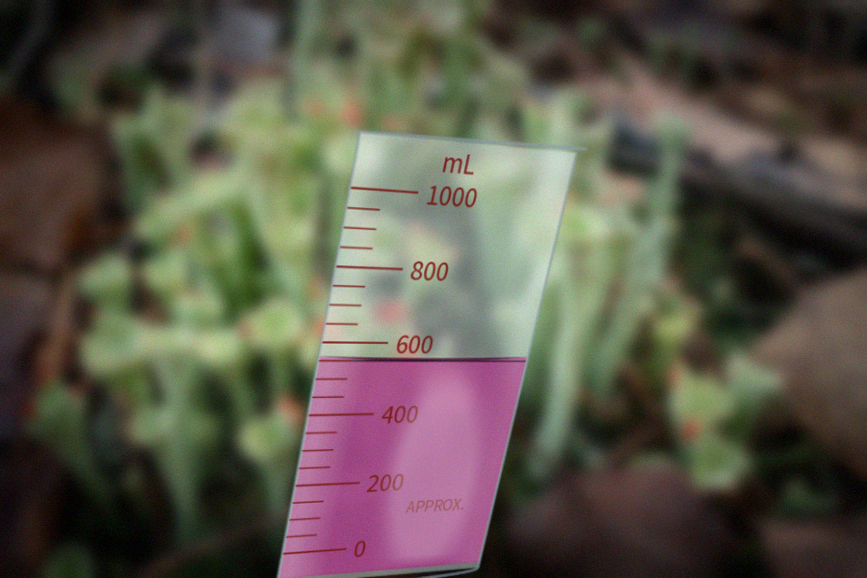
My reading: value=550 unit=mL
